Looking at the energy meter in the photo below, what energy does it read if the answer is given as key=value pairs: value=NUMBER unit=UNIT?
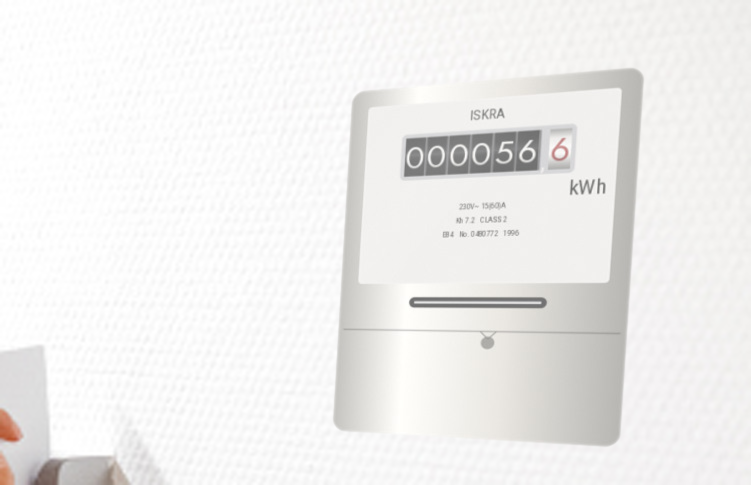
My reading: value=56.6 unit=kWh
